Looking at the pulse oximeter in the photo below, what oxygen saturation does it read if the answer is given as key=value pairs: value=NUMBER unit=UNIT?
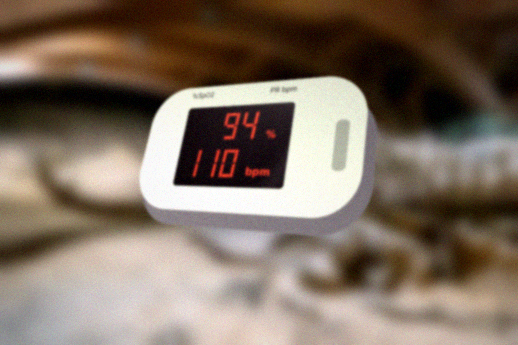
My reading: value=94 unit=%
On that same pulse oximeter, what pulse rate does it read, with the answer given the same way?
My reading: value=110 unit=bpm
